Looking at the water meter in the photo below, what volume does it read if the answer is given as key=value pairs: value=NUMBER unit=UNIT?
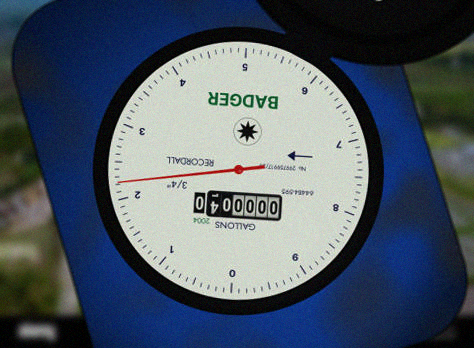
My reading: value=42.2 unit=gal
